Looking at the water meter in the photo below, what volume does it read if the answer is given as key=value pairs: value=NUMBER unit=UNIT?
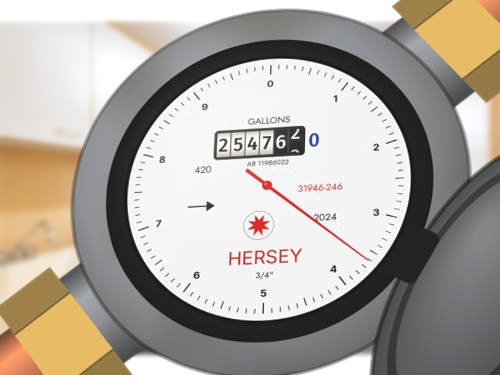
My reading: value=2547623.6 unit=gal
